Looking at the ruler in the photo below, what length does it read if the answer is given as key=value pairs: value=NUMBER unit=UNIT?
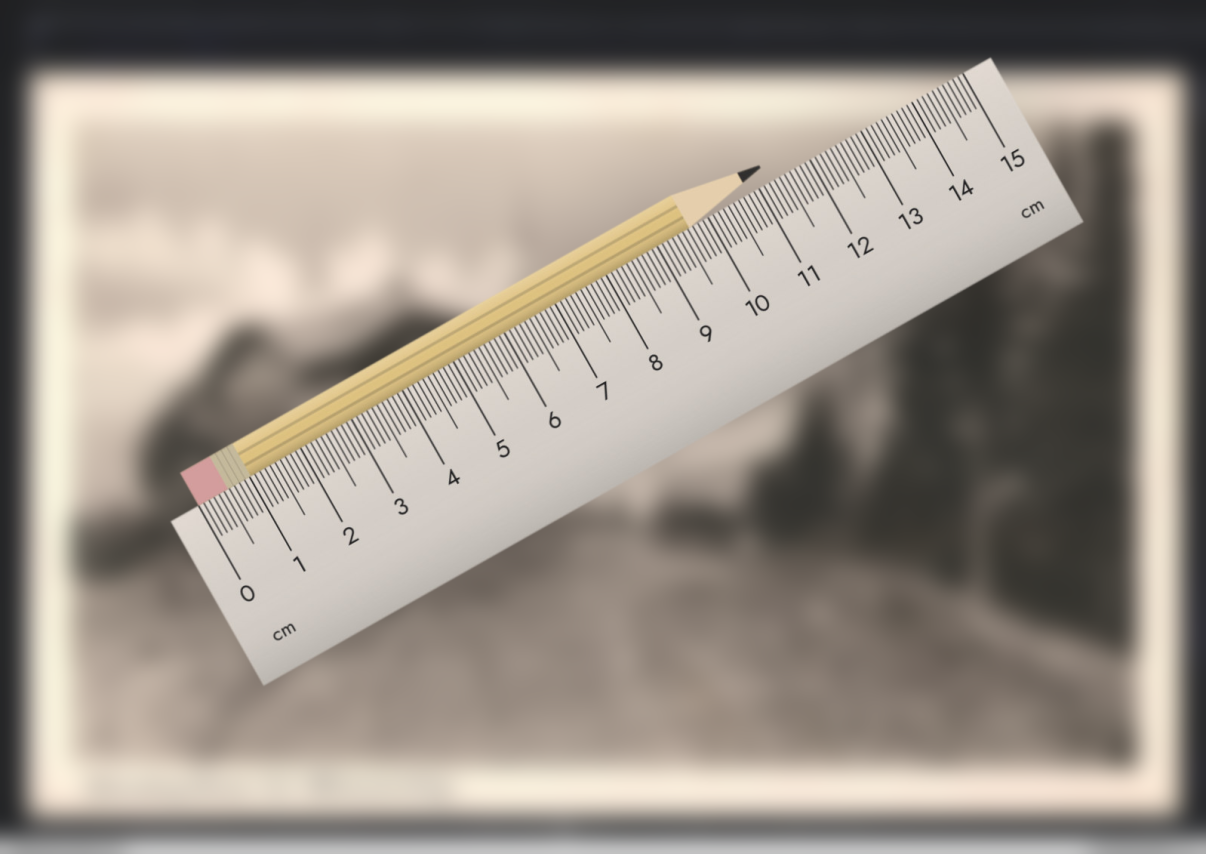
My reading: value=11.2 unit=cm
